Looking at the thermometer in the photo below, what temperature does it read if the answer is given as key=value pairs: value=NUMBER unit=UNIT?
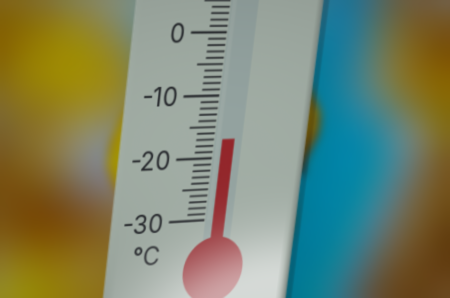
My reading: value=-17 unit=°C
